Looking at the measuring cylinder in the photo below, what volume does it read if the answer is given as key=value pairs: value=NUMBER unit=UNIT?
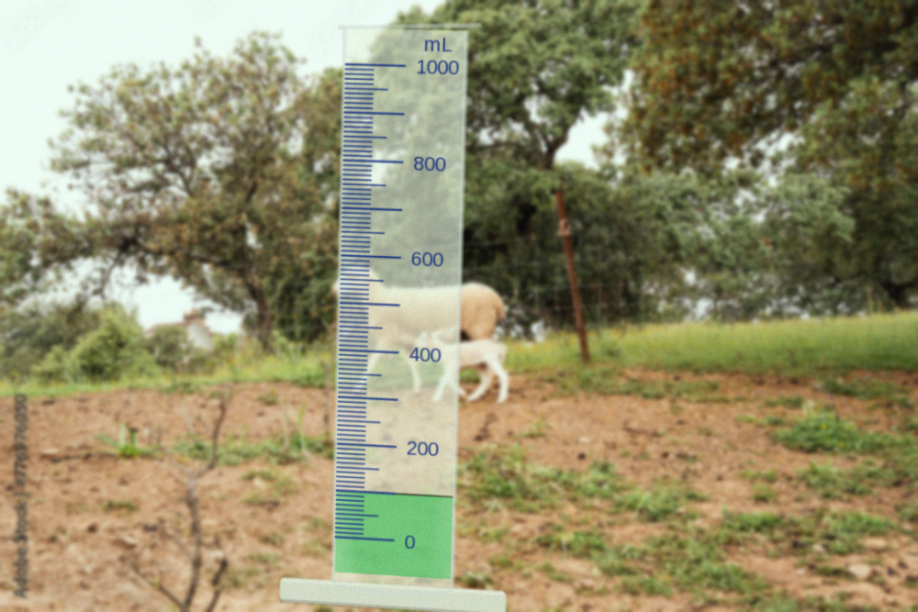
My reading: value=100 unit=mL
